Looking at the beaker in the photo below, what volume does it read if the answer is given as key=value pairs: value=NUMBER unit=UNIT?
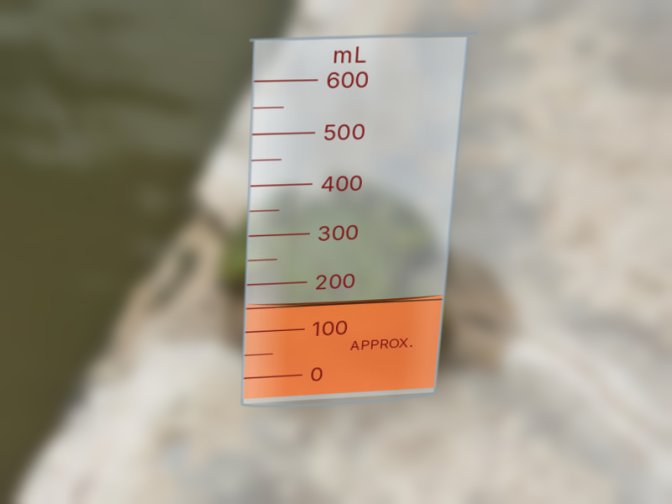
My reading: value=150 unit=mL
